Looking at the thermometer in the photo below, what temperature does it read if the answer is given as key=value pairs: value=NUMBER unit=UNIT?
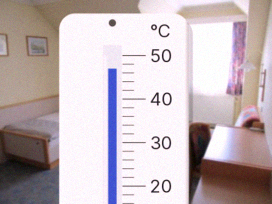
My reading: value=47 unit=°C
